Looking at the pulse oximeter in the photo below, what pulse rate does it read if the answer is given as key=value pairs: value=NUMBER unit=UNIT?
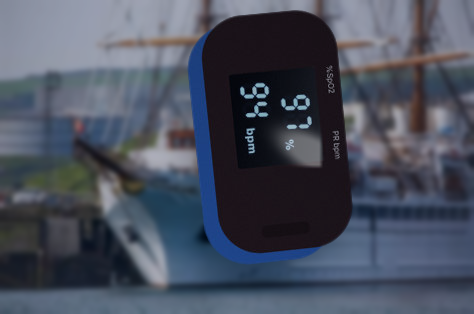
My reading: value=94 unit=bpm
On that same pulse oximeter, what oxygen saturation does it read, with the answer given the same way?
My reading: value=97 unit=%
